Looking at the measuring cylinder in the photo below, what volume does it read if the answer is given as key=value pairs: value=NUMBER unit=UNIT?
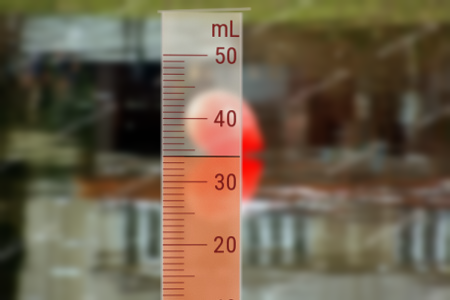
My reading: value=34 unit=mL
